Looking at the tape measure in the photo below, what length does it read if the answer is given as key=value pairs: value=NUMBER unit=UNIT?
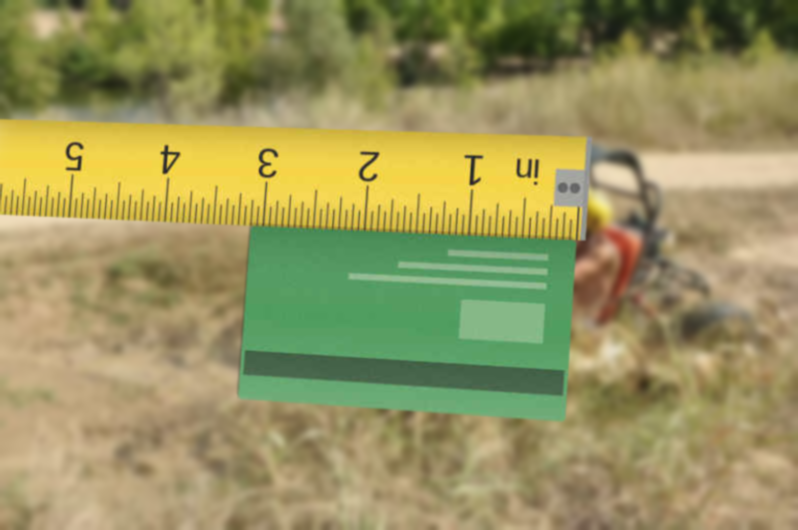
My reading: value=3.125 unit=in
